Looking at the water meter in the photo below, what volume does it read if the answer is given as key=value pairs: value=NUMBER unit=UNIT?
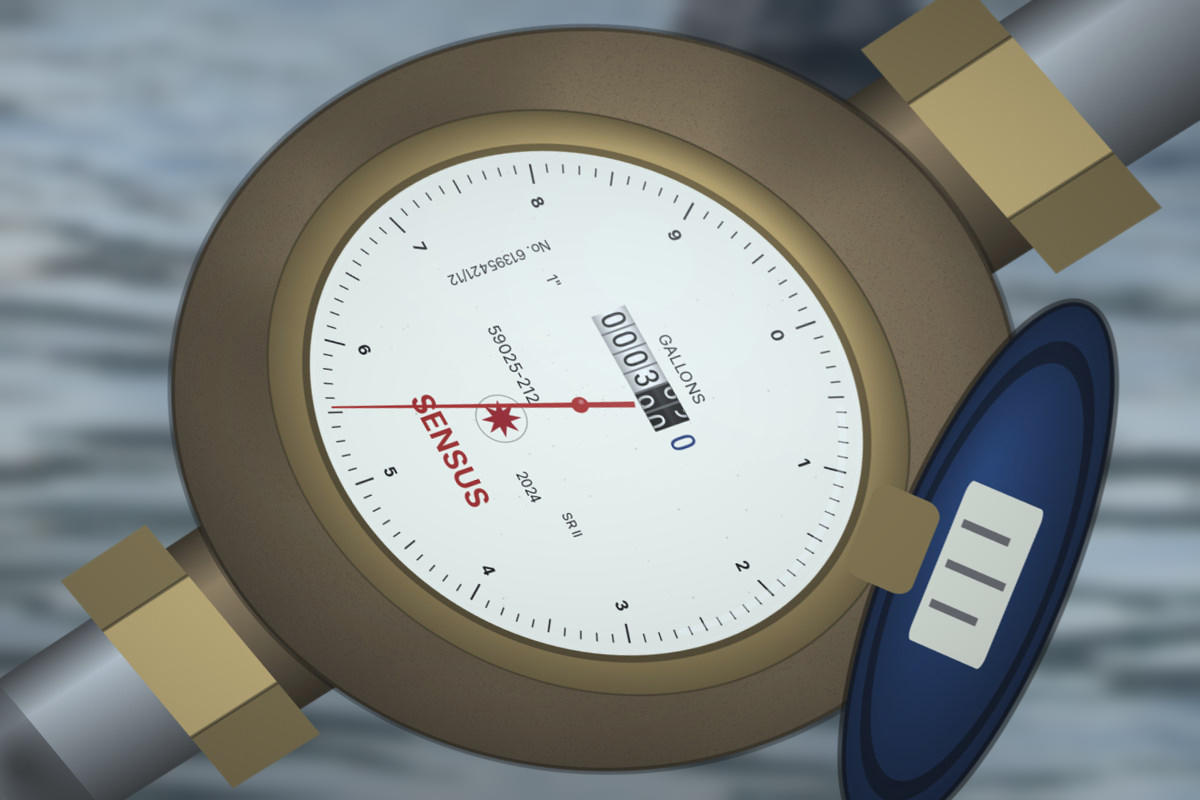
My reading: value=3895.5 unit=gal
